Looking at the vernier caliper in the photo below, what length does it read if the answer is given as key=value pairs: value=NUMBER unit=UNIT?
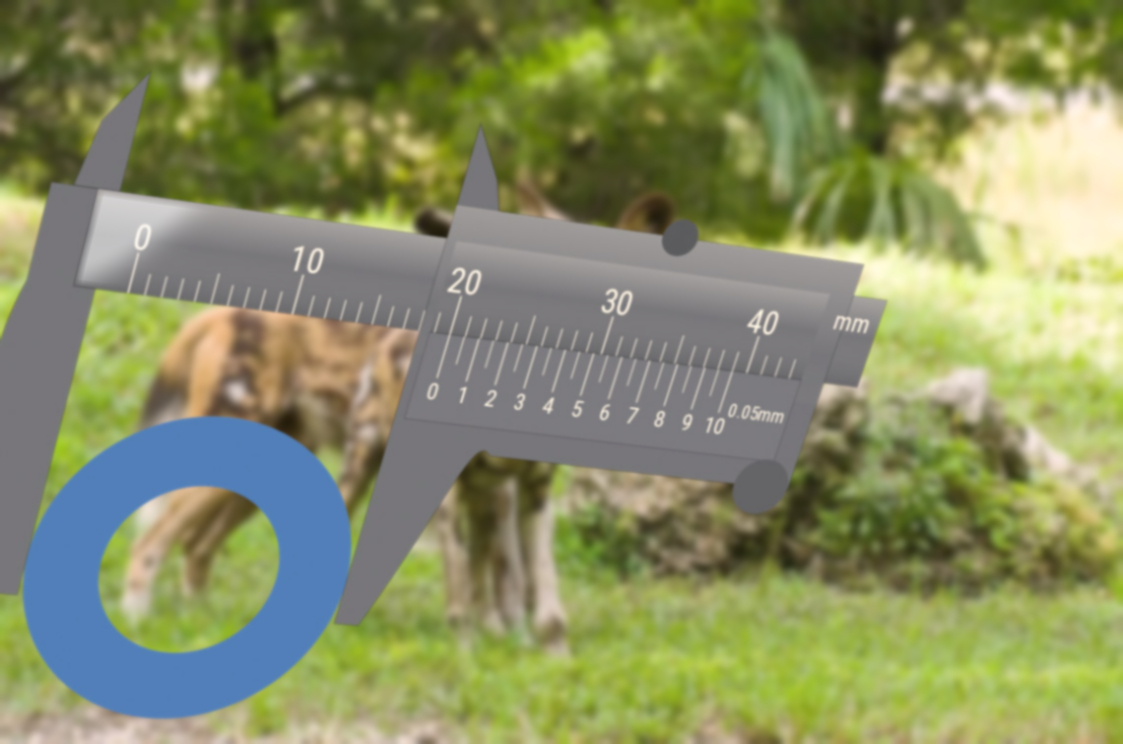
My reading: value=20.0 unit=mm
